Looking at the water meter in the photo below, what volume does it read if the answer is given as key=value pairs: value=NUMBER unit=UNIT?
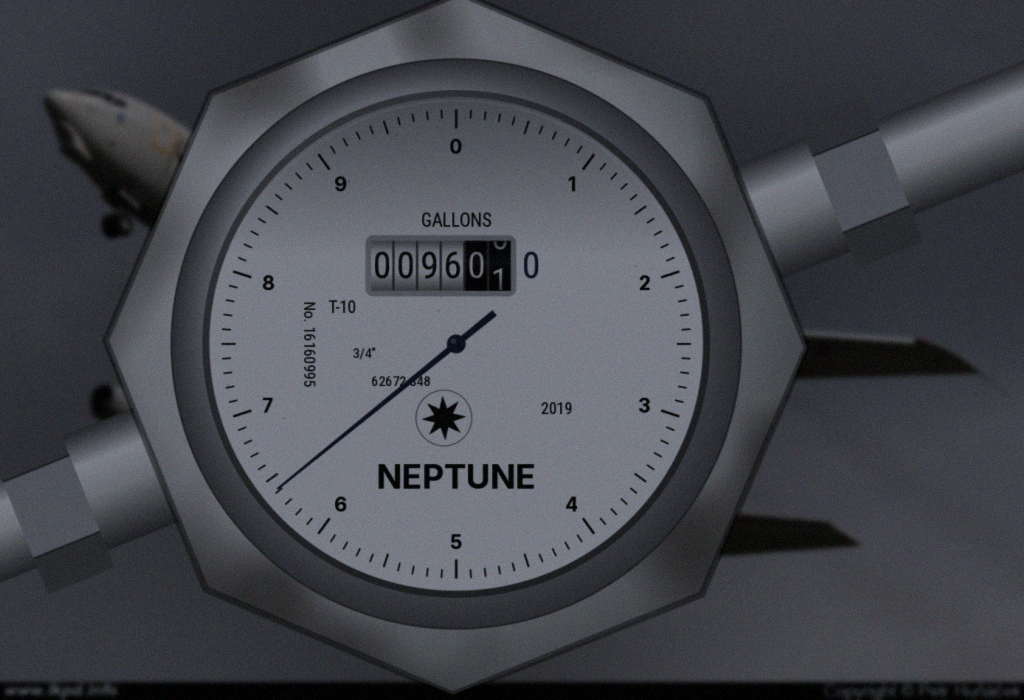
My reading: value=96006.4 unit=gal
